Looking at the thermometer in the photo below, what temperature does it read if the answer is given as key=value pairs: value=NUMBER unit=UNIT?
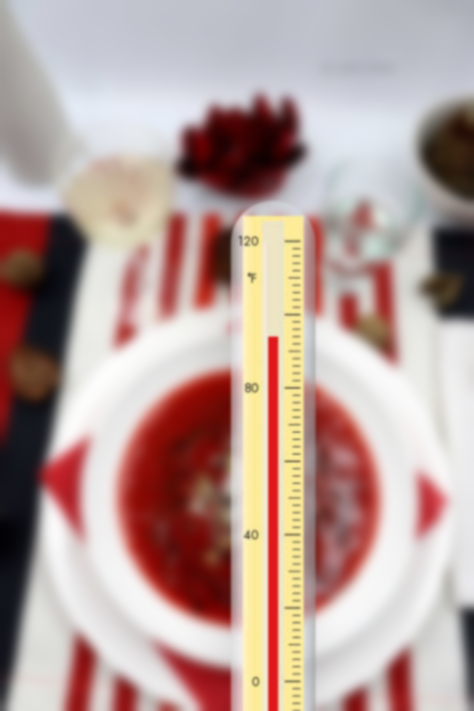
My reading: value=94 unit=°F
